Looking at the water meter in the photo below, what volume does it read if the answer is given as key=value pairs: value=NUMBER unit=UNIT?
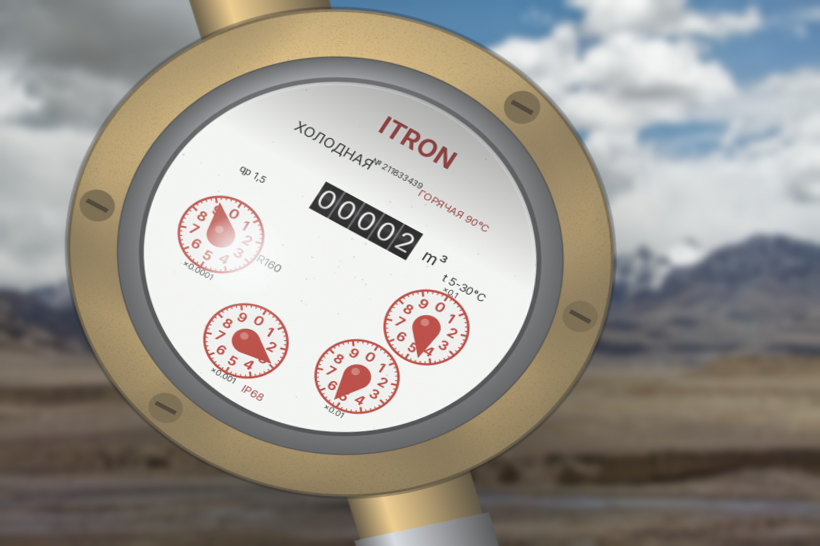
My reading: value=2.4529 unit=m³
